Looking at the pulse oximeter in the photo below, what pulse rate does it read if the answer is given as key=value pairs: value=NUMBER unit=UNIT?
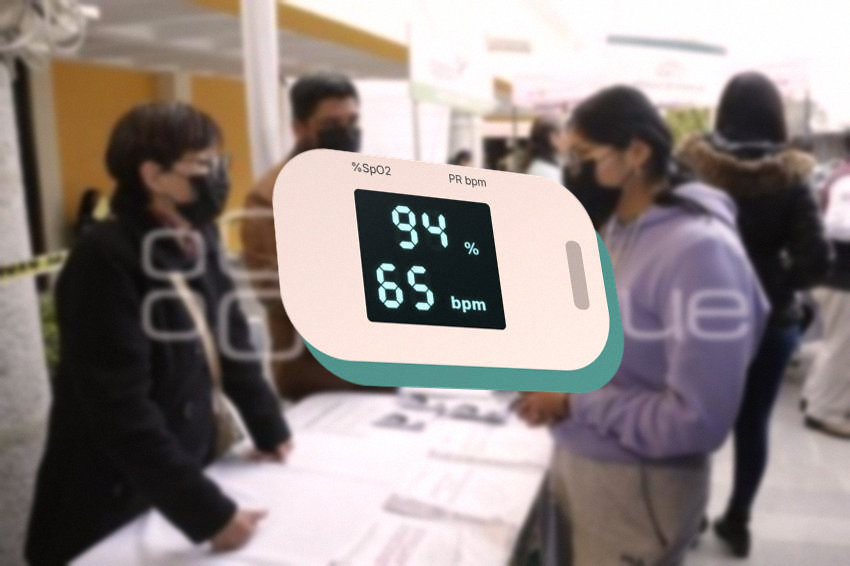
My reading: value=65 unit=bpm
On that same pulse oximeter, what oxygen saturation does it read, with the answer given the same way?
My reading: value=94 unit=%
